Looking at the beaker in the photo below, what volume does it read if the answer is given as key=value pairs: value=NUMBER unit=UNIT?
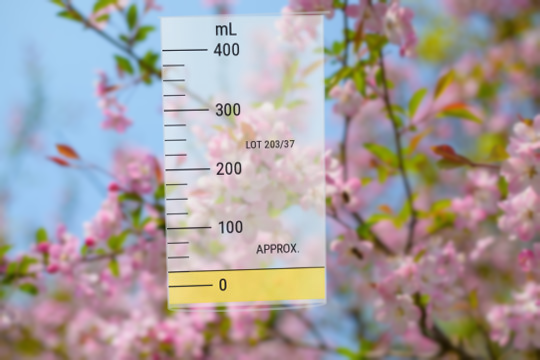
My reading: value=25 unit=mL
